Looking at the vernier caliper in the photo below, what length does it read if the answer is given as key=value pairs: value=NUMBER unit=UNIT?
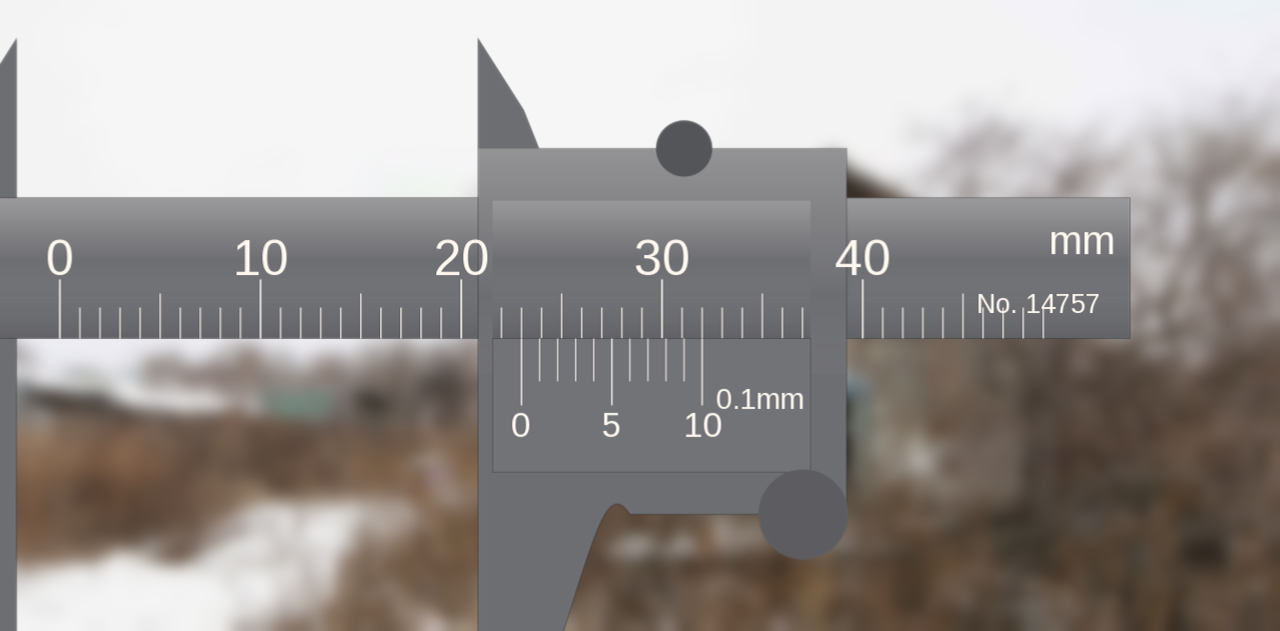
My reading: value=23.0 unit=mm
